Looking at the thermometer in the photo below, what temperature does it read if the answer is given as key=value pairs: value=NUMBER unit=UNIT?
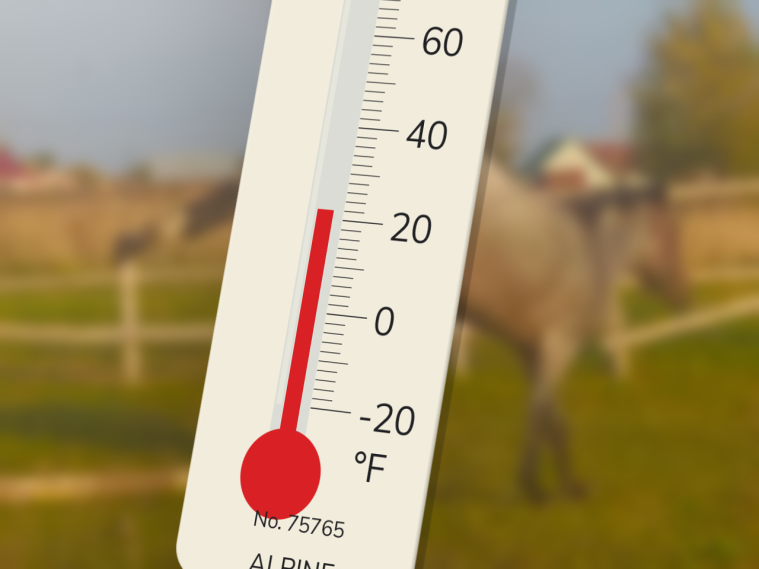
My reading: value=22 unit=°F
